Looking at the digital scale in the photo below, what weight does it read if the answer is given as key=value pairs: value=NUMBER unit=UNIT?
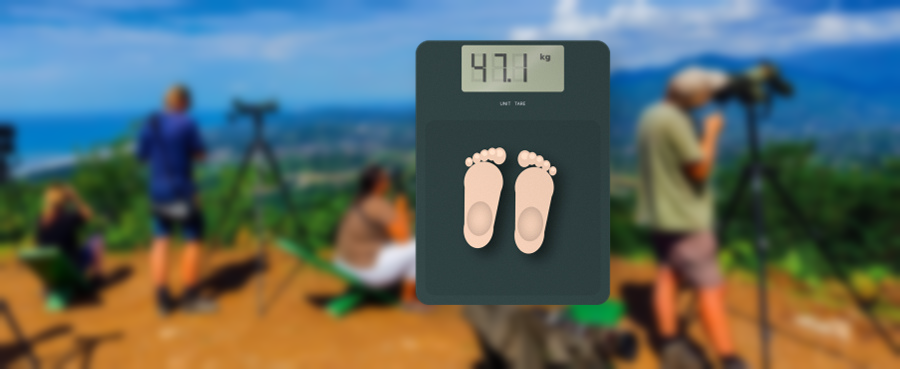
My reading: value=47.1 unit=kg
